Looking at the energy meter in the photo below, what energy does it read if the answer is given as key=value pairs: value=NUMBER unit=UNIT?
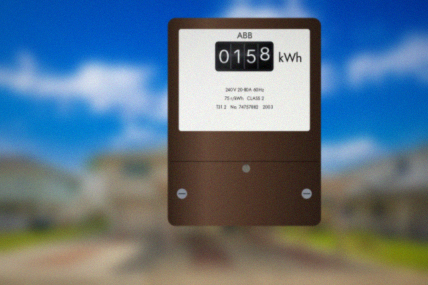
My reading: value=158 unit=kWh
